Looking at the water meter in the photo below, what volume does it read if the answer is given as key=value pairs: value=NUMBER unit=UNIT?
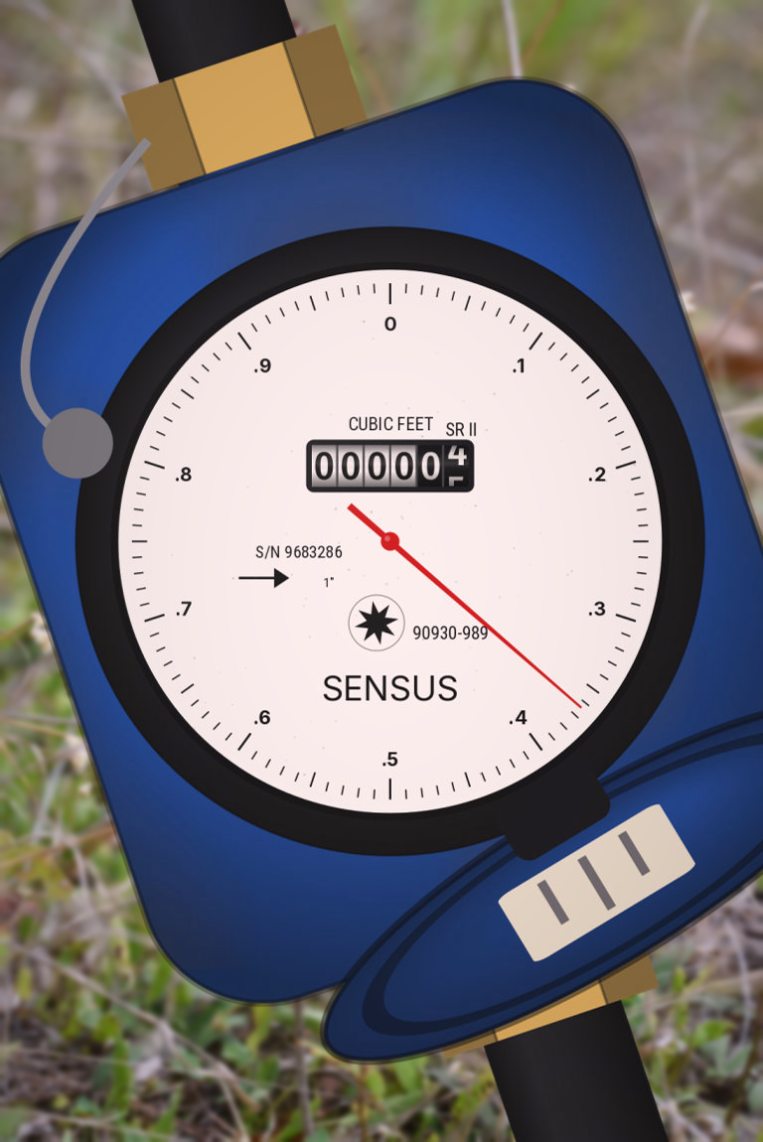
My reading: value=4.36 unit=ft³
